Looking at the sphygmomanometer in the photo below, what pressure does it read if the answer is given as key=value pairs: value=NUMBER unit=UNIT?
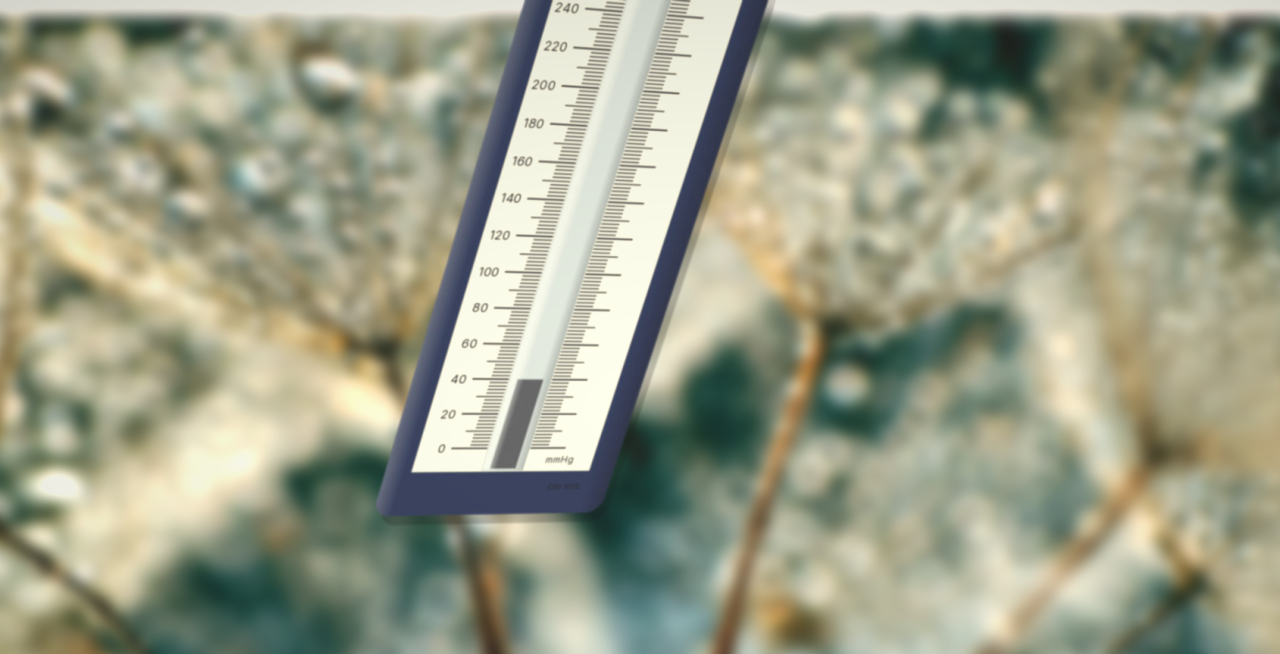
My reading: value=40 unit=mmHg
